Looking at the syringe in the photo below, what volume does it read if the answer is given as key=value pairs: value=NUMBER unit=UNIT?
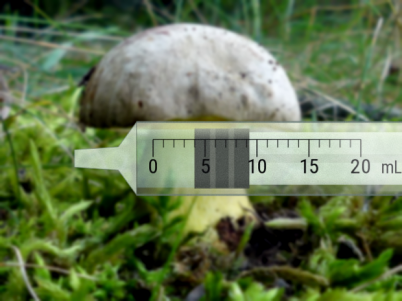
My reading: value=4 unit=mL
